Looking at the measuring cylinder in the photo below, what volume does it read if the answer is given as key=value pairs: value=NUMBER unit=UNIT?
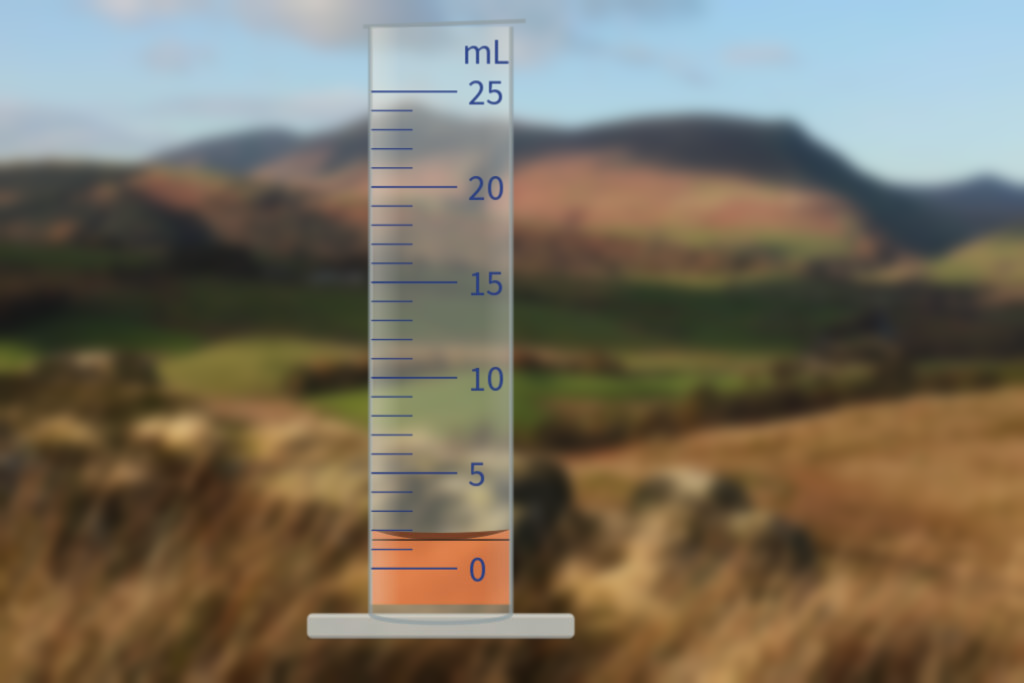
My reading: value=1.5 unit=mL
